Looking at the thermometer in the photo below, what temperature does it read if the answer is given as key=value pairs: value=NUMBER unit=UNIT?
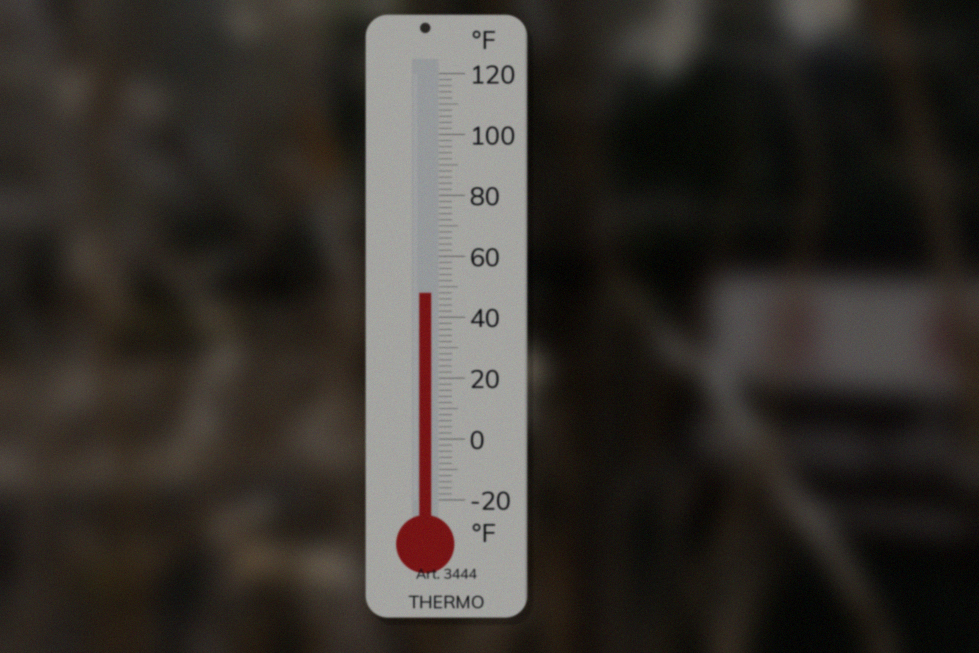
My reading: value=48 unit=°F
